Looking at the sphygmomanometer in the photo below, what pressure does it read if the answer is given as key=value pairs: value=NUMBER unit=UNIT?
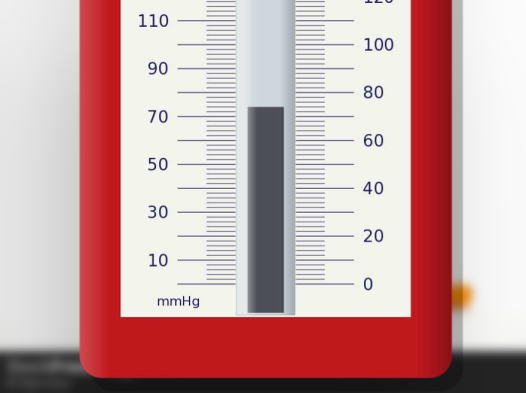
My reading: value=74 unit=mmHg
